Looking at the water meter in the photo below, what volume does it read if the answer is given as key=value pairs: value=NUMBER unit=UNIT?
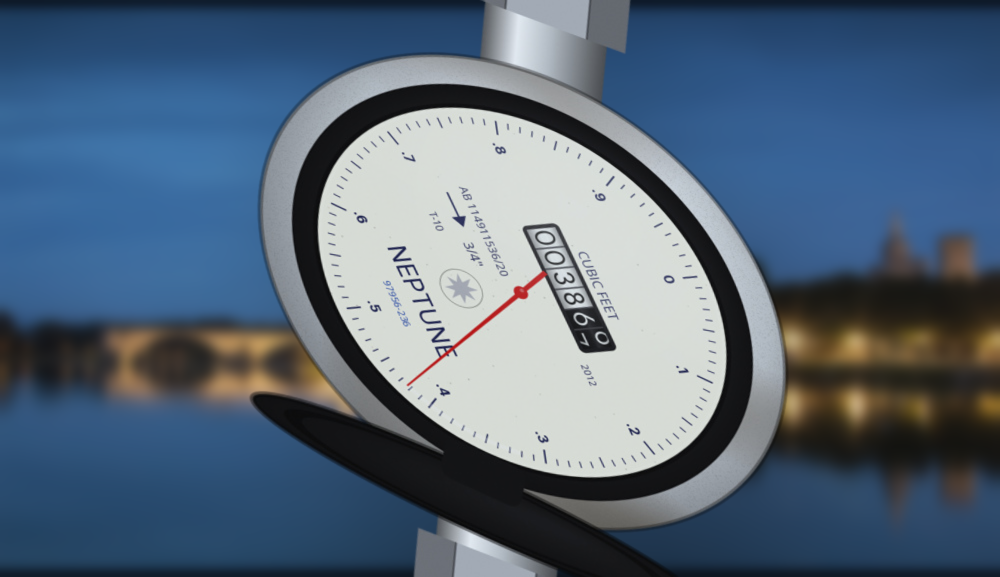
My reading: value=3866.42 unit=ft³
